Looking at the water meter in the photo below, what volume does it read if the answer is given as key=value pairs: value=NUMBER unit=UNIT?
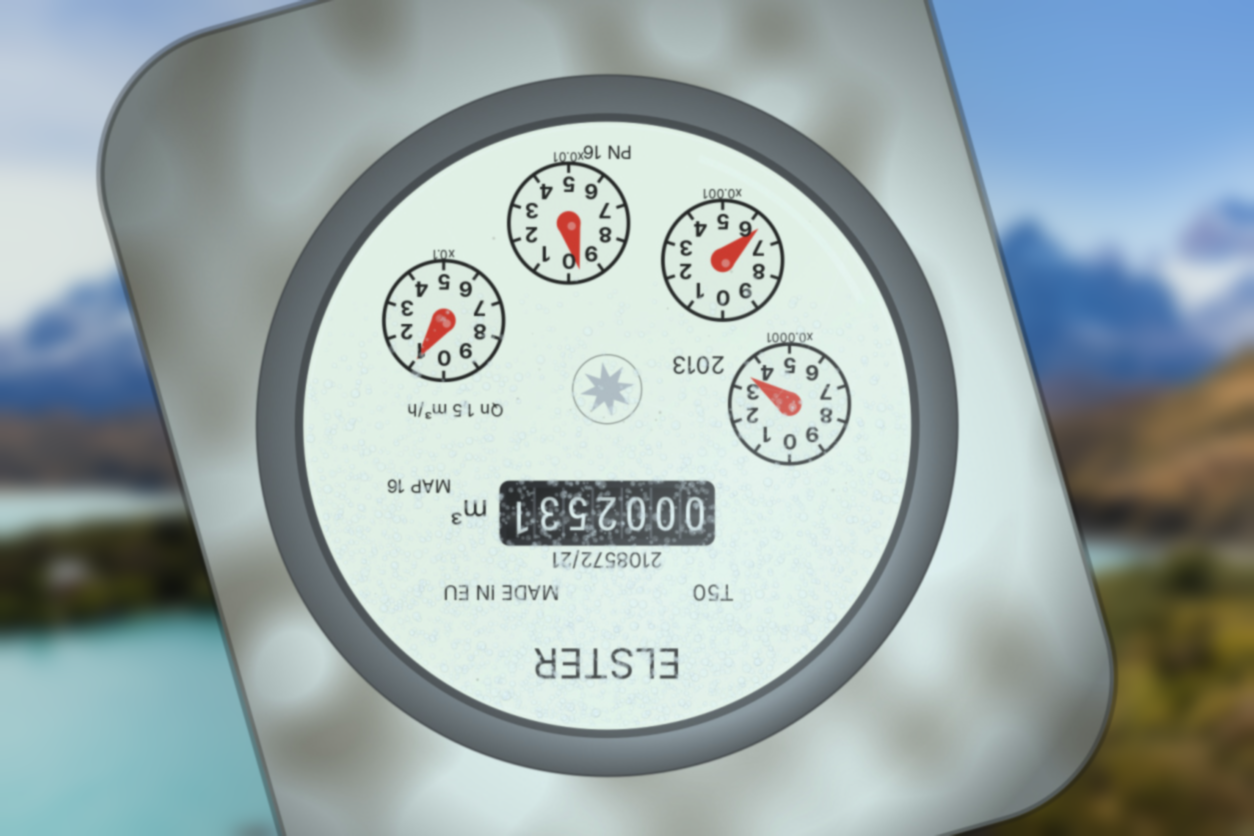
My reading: value=2531.0963 unit=m³
